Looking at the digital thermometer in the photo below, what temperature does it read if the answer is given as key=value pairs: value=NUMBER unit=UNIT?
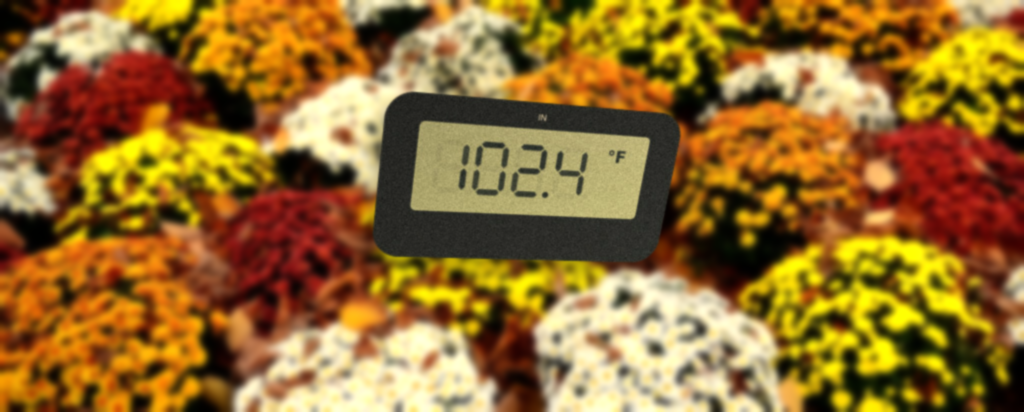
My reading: value=102.4 unit=°F
